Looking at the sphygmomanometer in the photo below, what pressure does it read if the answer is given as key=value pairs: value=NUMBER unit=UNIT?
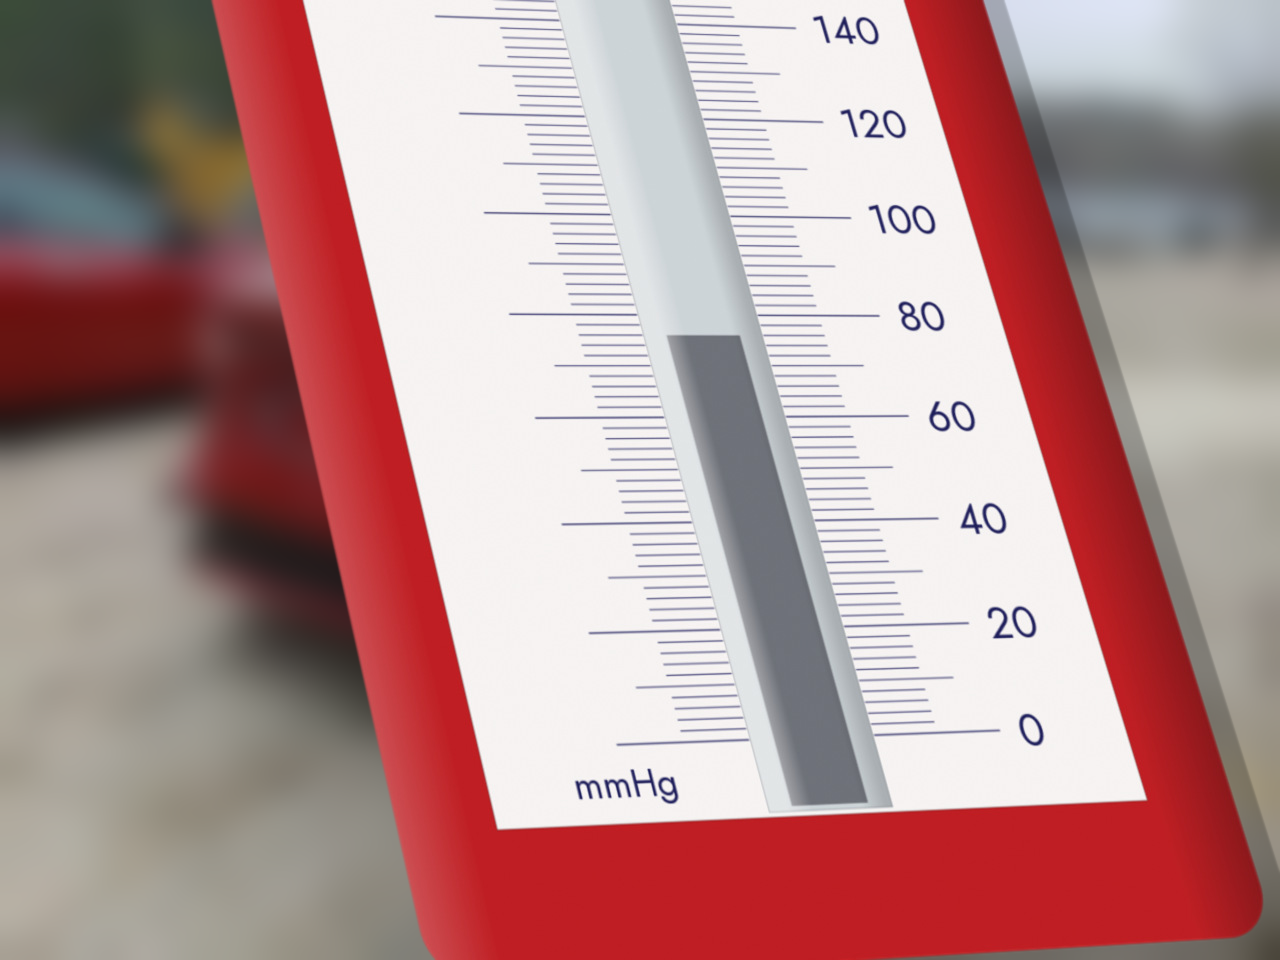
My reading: value=76 unit=mmHg
